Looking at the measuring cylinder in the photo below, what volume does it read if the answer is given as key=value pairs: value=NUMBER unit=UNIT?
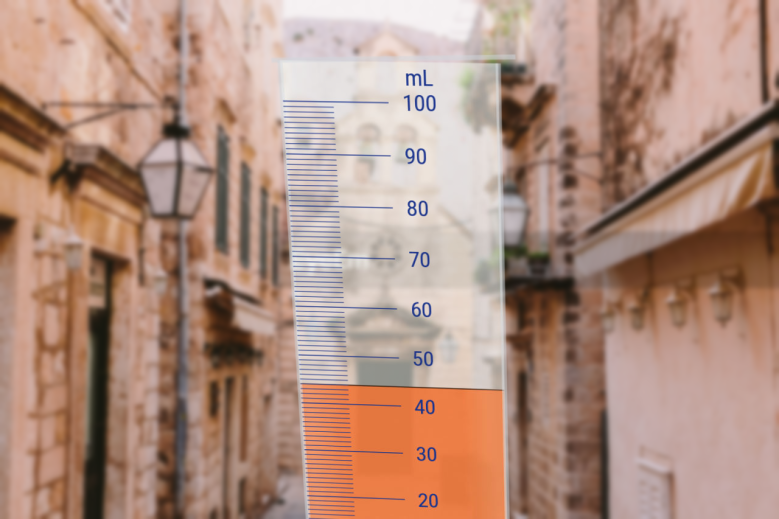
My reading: value=44 unit=mL
